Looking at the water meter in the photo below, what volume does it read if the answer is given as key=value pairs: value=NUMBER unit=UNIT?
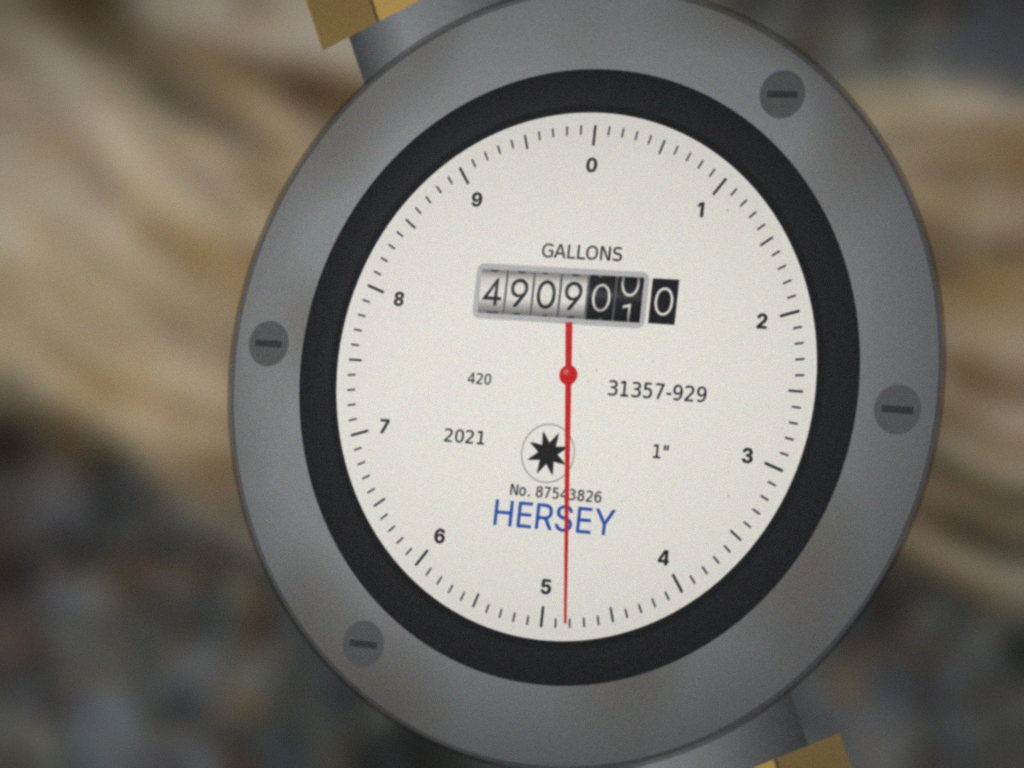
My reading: value=4909004.8 unit=gal
